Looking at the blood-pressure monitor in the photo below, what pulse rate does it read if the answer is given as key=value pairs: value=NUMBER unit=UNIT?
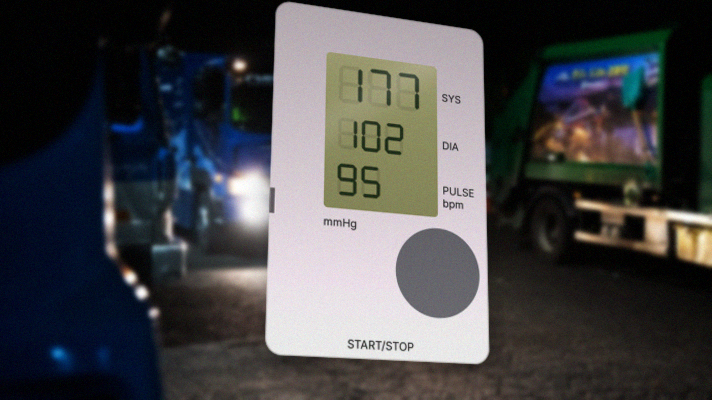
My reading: value=95 unit=bpm
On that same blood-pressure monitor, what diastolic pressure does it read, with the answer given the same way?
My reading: value=102 unit=mmHg
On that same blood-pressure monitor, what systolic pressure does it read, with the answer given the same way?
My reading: value=177 unit=mmHg
